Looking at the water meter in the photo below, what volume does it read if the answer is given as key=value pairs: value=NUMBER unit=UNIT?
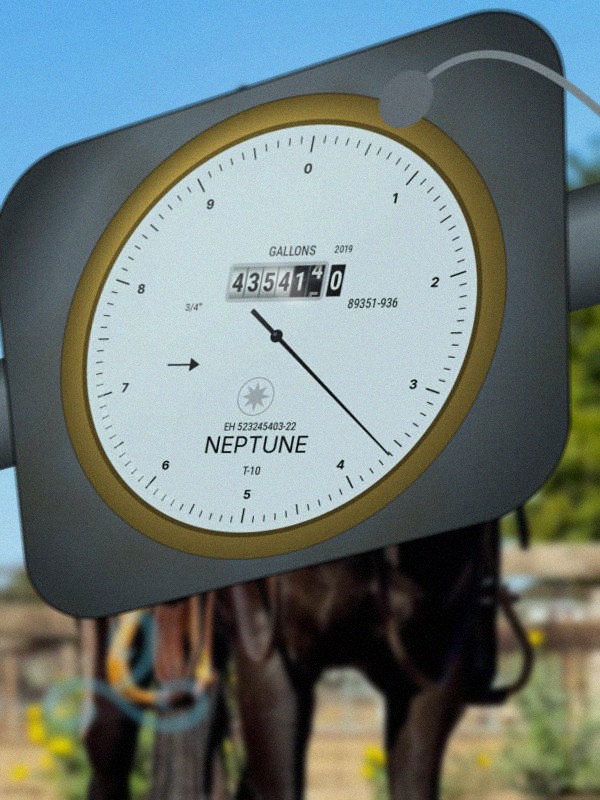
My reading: value=4354143.6 unit=gal
